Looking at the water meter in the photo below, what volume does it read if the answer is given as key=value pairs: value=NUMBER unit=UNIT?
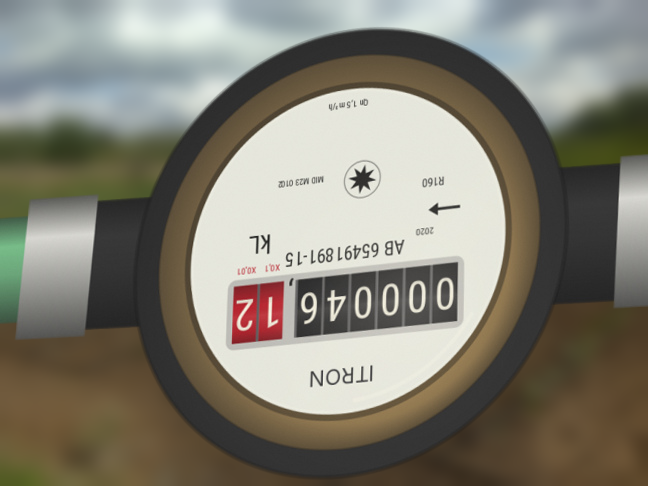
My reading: value=46.12 unit=kL
